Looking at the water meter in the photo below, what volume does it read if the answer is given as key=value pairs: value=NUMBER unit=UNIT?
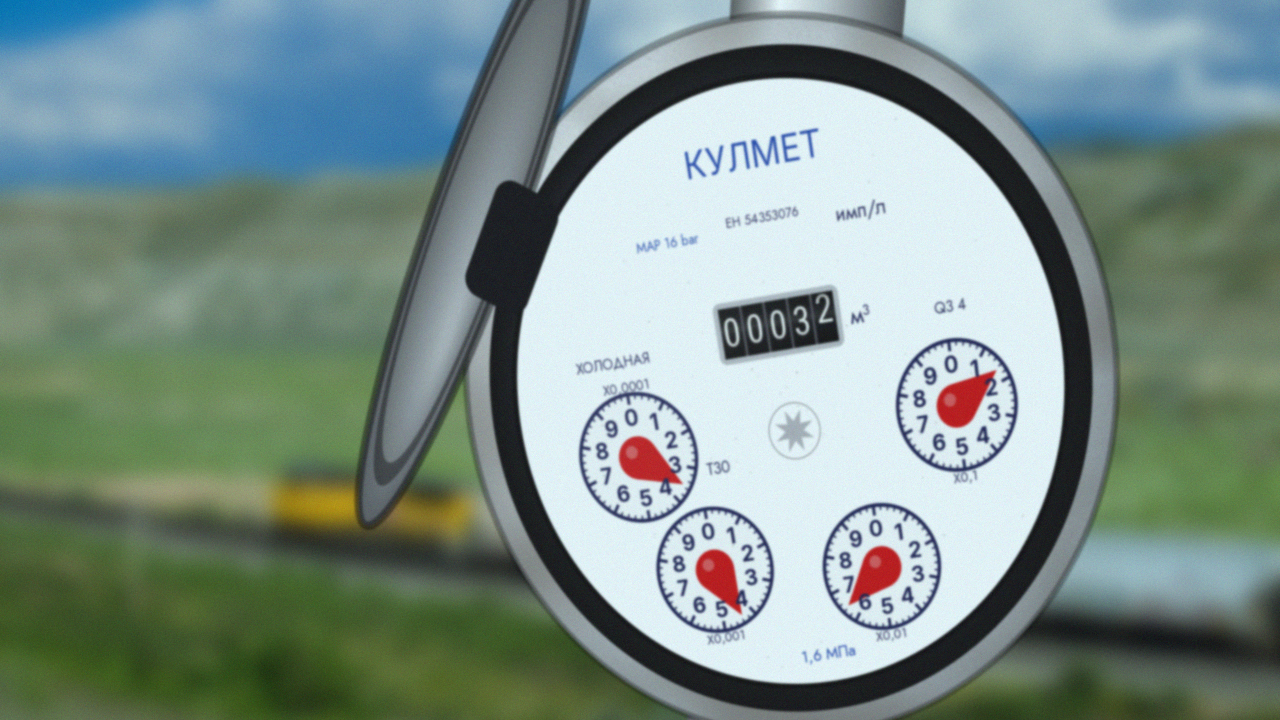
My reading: value=32.1643 unit=m³
